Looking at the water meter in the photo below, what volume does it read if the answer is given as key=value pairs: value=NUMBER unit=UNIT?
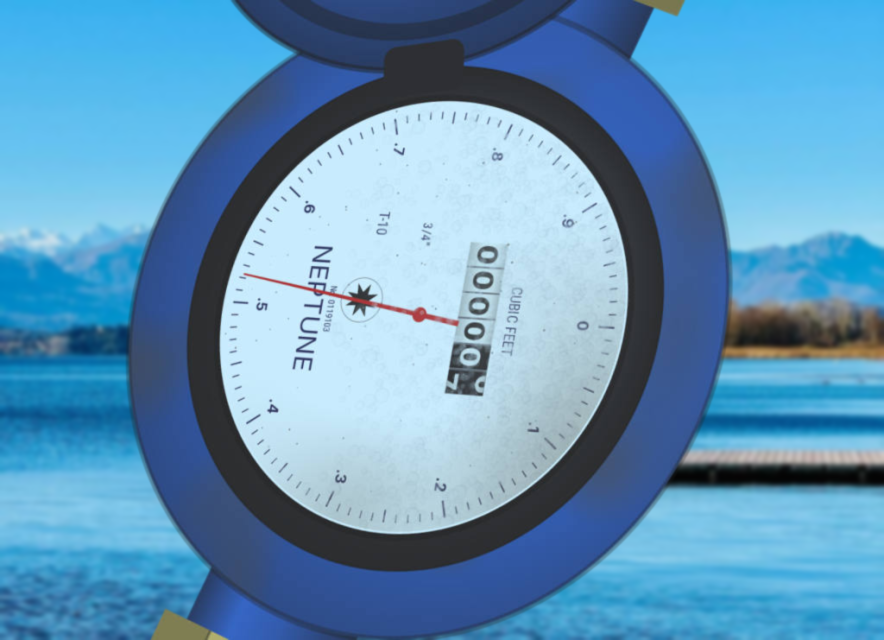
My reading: value=6.52 unit=ft³
